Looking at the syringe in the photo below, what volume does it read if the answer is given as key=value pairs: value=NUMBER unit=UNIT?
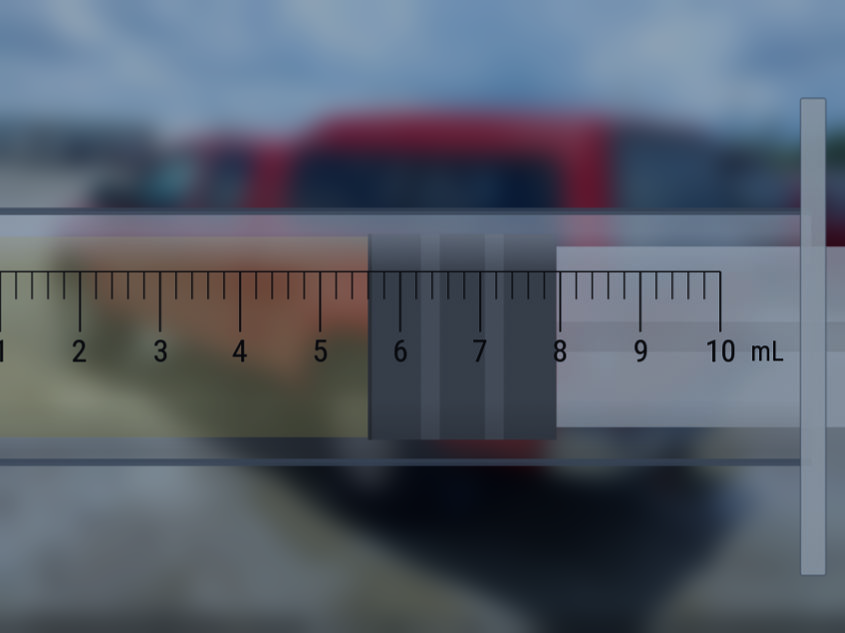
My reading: value=5.6 unit=mL
